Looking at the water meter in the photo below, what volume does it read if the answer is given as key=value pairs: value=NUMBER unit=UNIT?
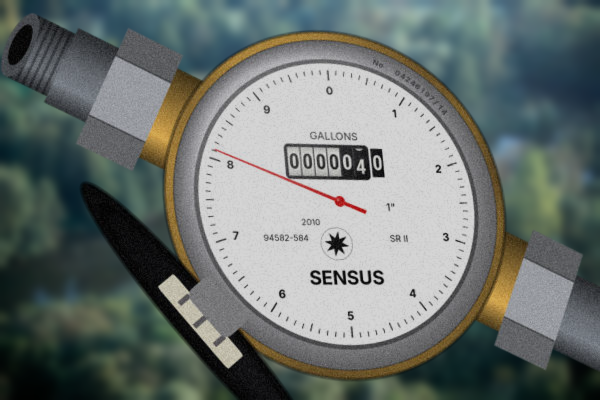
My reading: value=38.1 unit=gal
